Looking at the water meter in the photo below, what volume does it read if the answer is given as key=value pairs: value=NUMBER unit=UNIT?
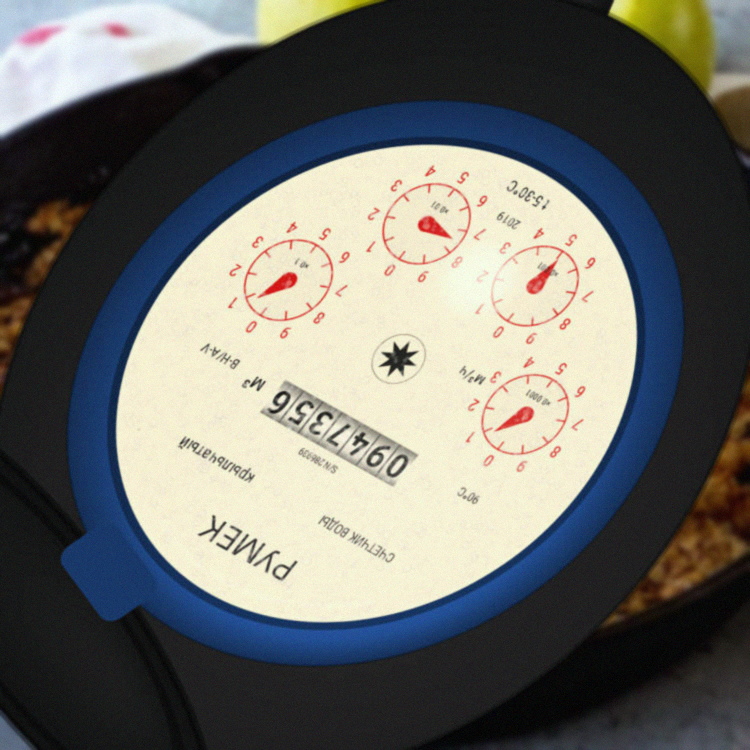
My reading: value=947356.0750 unit=m³
